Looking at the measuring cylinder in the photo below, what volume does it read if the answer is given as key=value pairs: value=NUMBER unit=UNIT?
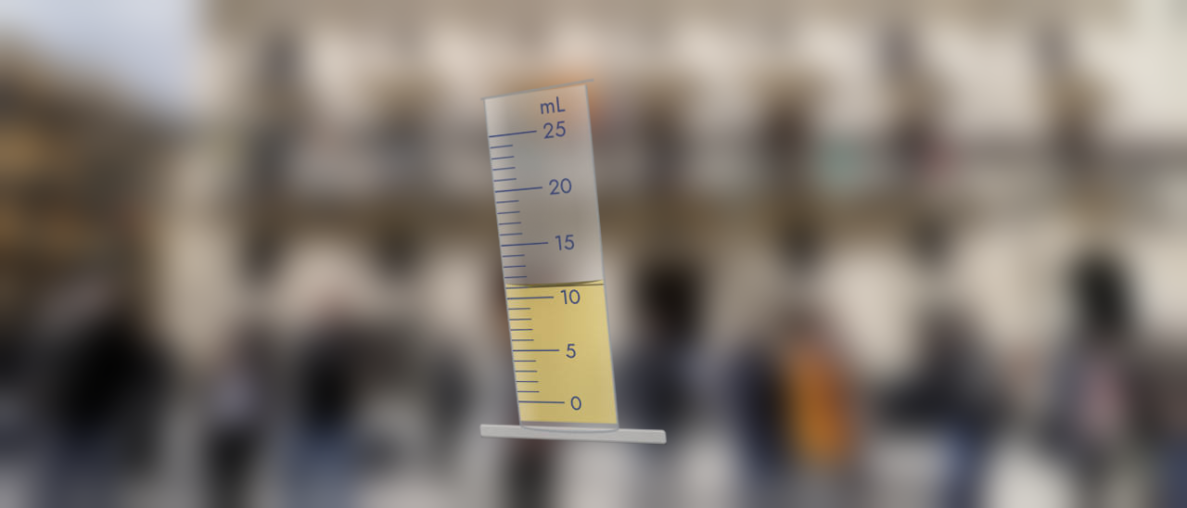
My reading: value=11 unit=mL
